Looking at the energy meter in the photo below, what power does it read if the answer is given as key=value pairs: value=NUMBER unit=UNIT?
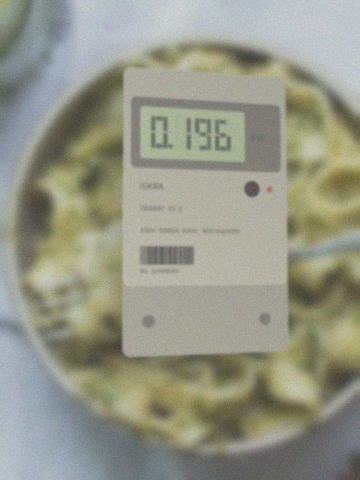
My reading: value=0.196 unit=kW
